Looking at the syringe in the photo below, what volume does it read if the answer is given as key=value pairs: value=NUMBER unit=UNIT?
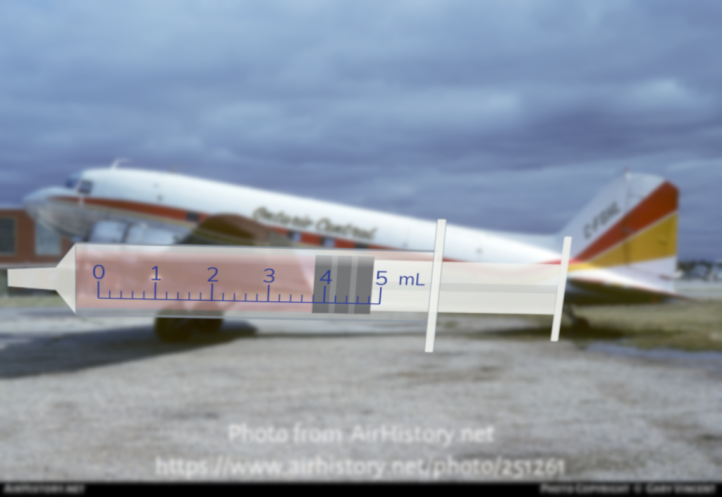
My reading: value=3.8 unit=mL
